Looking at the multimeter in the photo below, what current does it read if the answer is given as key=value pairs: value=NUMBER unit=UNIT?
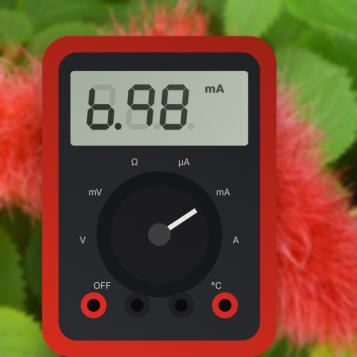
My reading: value=6.98 unit=mA
